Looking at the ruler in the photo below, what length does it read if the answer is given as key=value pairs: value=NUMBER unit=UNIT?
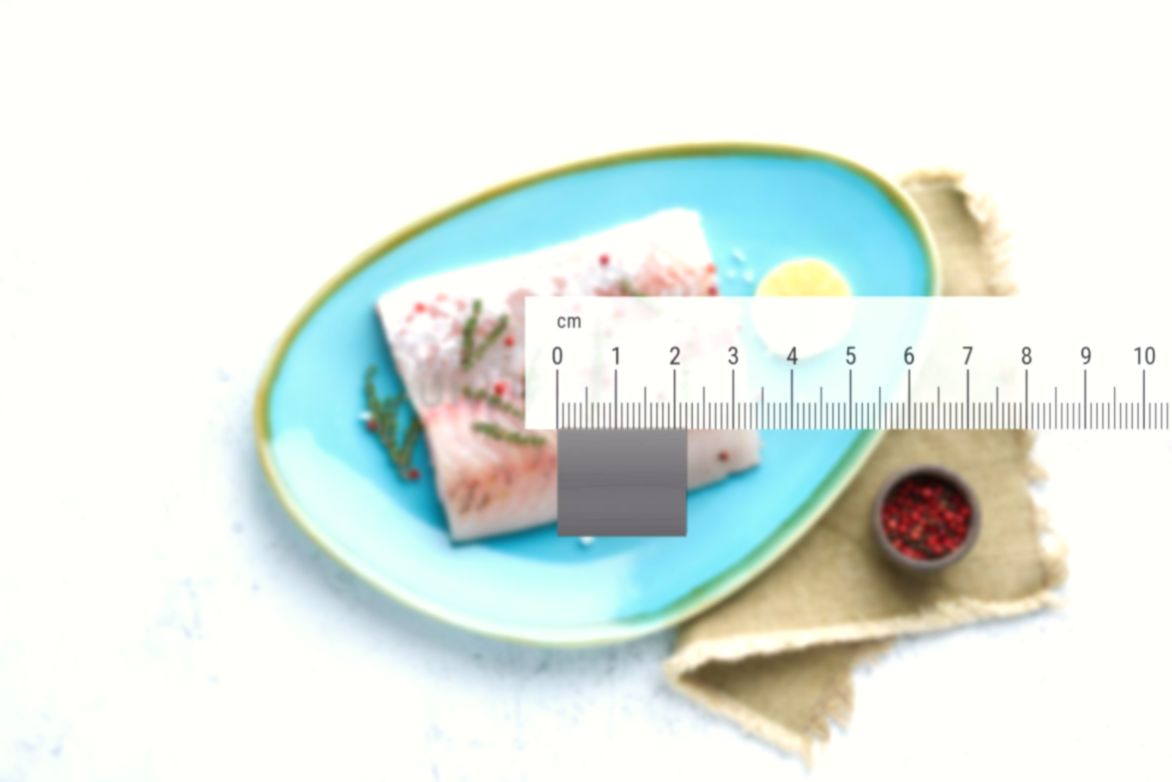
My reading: value=2.2 unit=cm
